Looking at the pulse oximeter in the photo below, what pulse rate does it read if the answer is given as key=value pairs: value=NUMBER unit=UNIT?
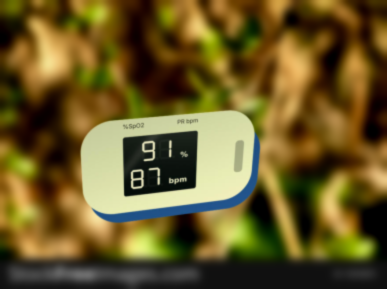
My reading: value=87 unit=bpm
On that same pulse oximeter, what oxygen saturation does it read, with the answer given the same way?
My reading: value=91 unit=%
